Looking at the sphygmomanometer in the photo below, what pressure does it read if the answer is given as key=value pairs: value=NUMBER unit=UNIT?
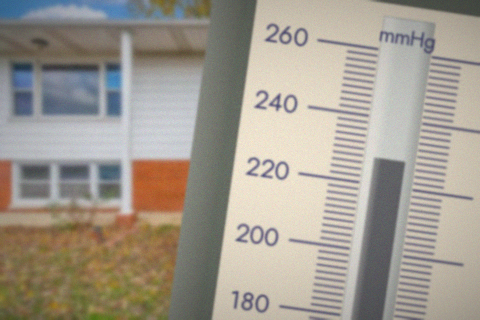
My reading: value=228 unit=mmHg
